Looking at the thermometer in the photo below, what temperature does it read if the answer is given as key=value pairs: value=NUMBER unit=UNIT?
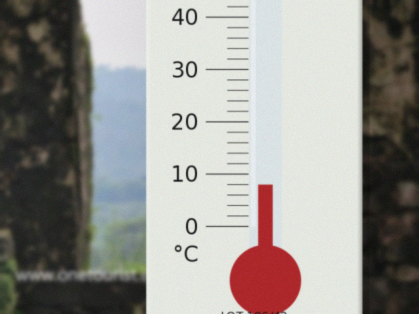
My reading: value=8 unit=°C
